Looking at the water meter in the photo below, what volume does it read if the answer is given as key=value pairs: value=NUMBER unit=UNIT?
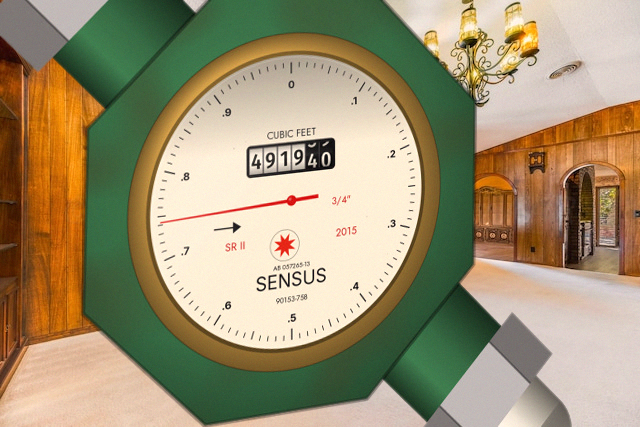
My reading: value=491939.74 unit=ft³
